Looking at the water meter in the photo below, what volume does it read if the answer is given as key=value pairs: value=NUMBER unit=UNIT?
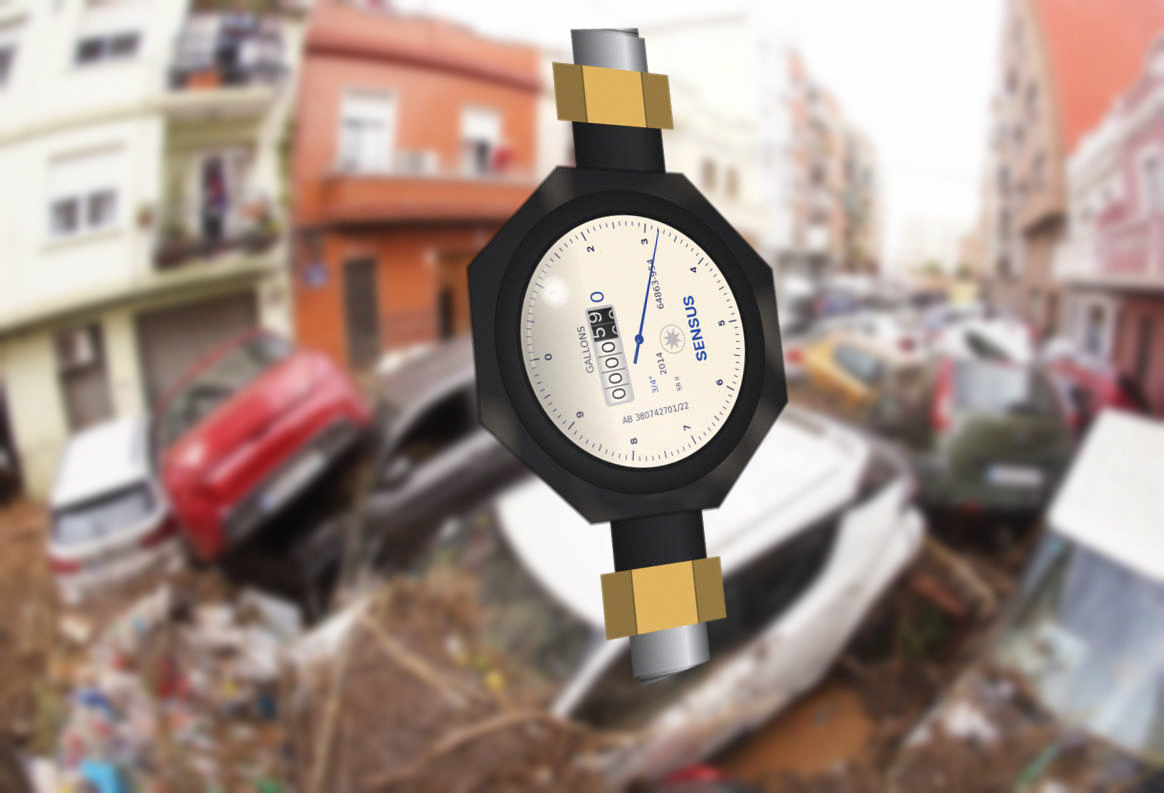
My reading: value=593.2 unit=gal
